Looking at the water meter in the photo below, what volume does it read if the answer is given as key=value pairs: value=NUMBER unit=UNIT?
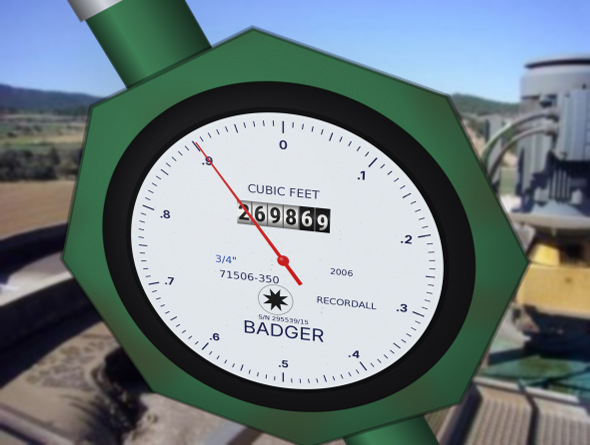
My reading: value=269868.90 unit=ft³
